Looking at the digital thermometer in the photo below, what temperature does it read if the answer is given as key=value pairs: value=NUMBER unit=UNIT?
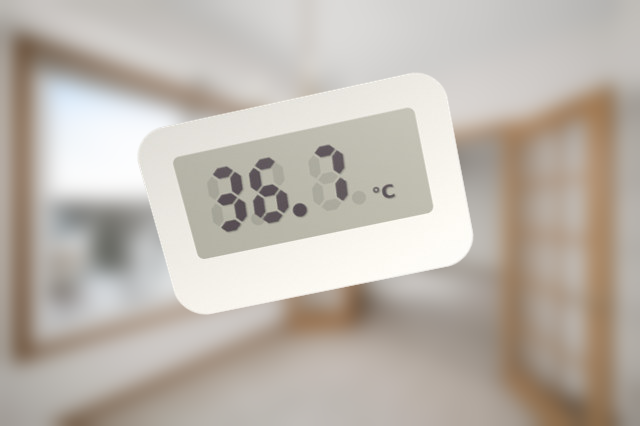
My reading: value=36.7 unit=°C
